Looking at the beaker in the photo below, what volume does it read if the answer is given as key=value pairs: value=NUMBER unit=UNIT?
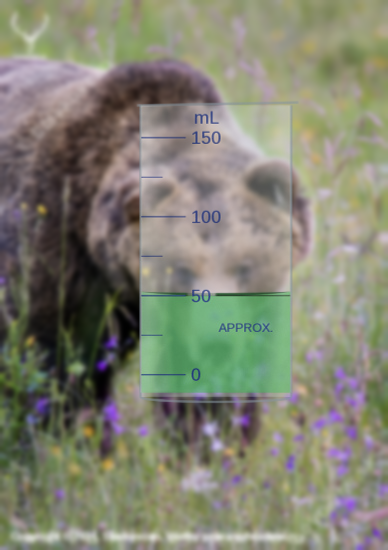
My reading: value=50 unit=mL
